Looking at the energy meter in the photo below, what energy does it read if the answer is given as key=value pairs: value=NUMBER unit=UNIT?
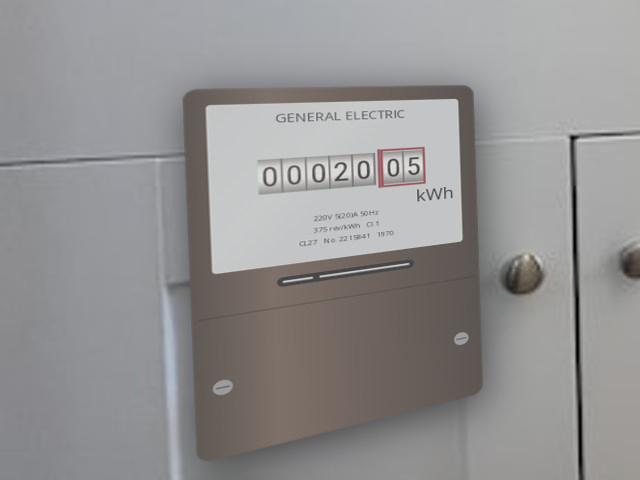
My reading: value=20.05 unit=kWh
